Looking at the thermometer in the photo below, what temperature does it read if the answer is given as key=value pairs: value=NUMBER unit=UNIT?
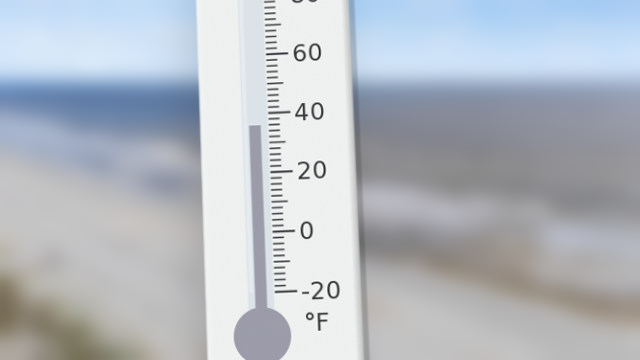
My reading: value=36 unit=°F
